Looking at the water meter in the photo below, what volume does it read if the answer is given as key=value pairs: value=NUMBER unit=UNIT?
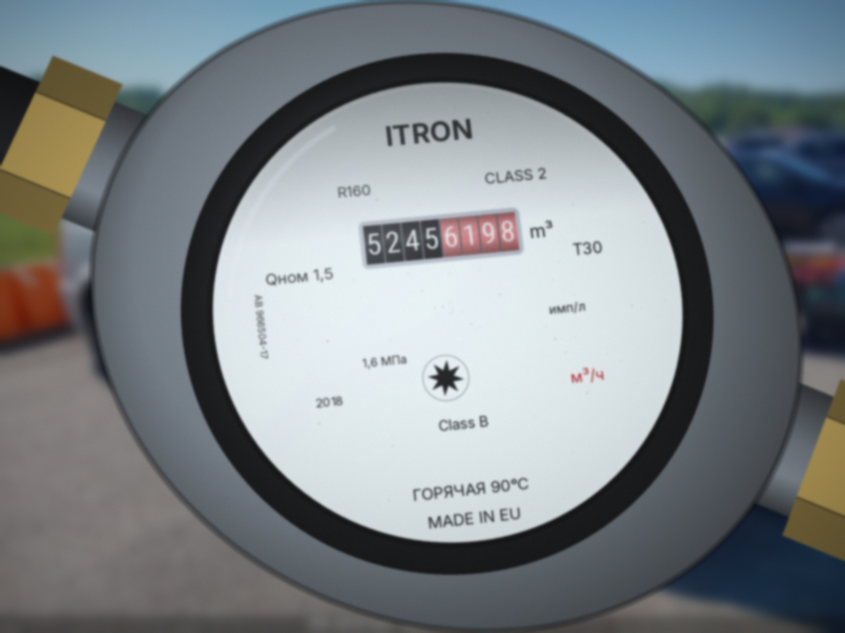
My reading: value=5245.6198 unit=m³
